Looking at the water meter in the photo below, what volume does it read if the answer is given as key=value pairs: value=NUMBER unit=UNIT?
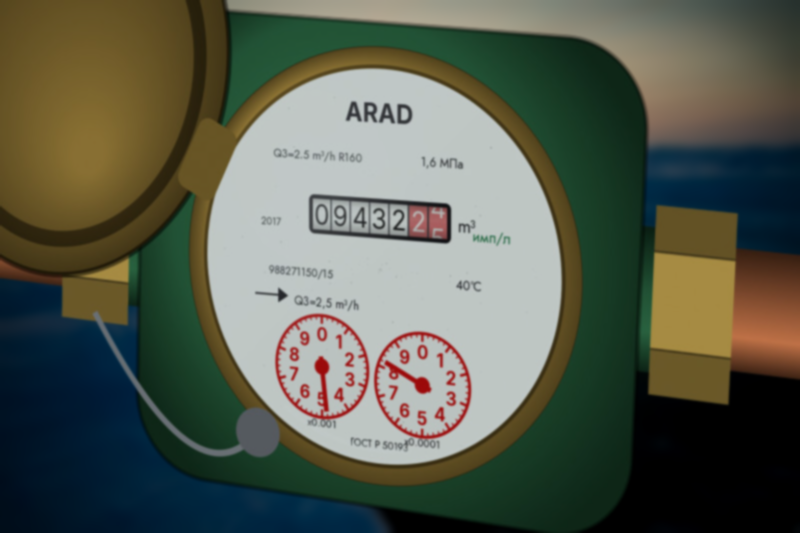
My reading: value=9432.2448 unit=m³
